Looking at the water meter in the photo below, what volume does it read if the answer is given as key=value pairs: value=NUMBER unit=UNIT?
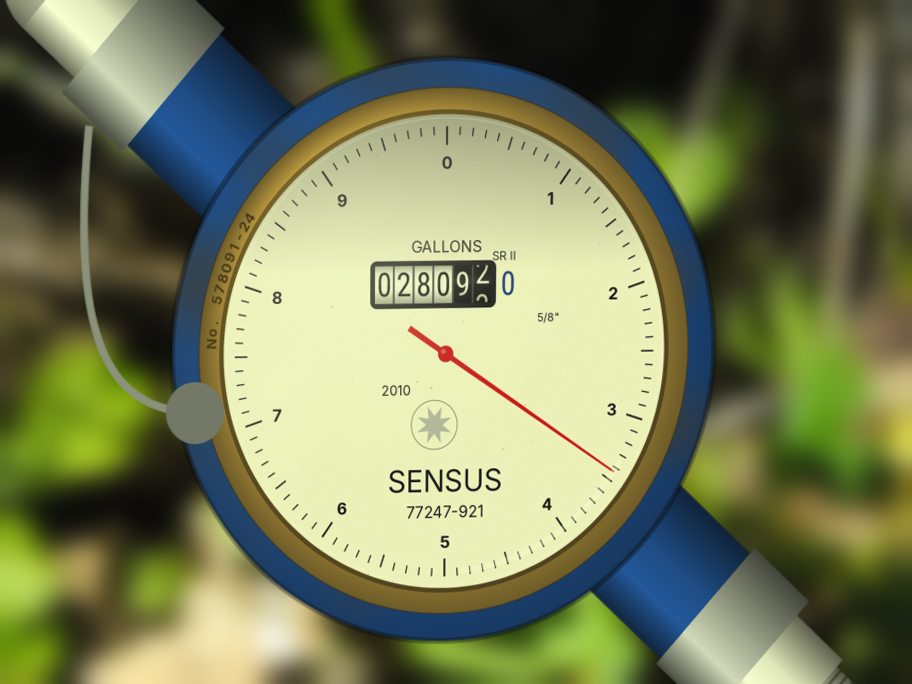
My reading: value=280923.4 unit=gal
